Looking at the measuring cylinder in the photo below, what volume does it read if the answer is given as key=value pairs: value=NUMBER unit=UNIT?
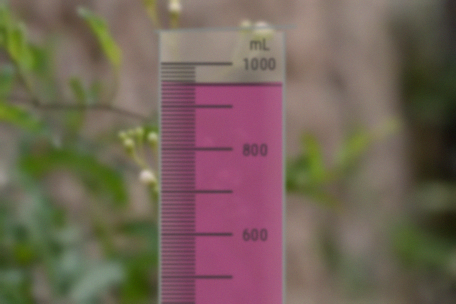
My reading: value=950 unit=mL
